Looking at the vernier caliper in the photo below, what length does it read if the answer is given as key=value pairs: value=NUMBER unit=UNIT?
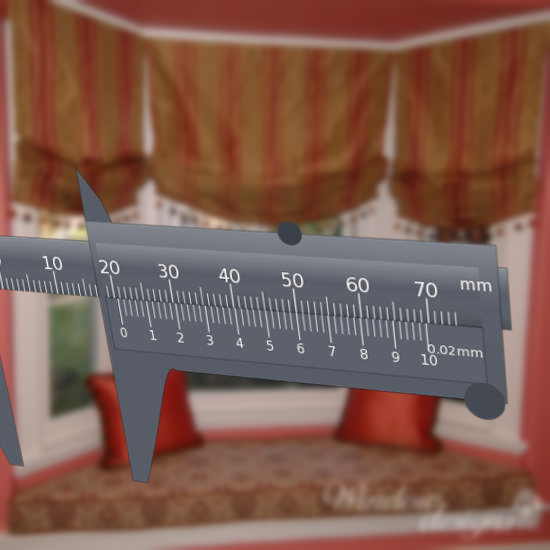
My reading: value=20.6 unit=mm
